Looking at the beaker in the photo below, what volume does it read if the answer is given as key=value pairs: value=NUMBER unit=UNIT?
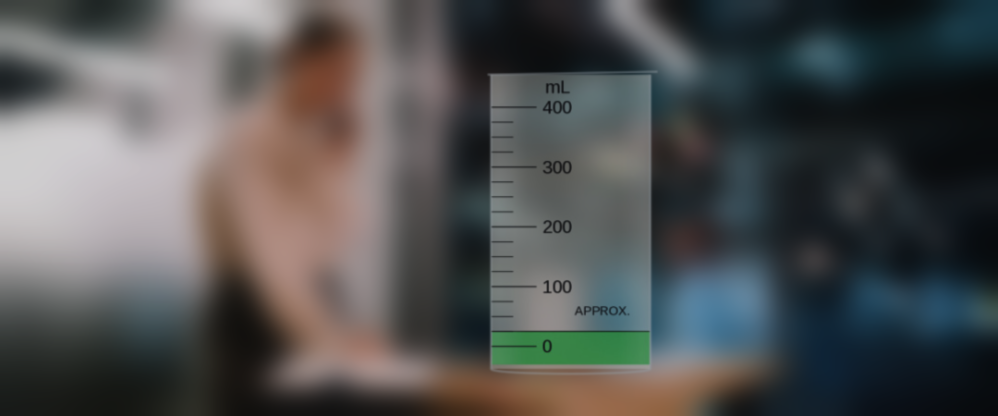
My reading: value=25 unit=mL
